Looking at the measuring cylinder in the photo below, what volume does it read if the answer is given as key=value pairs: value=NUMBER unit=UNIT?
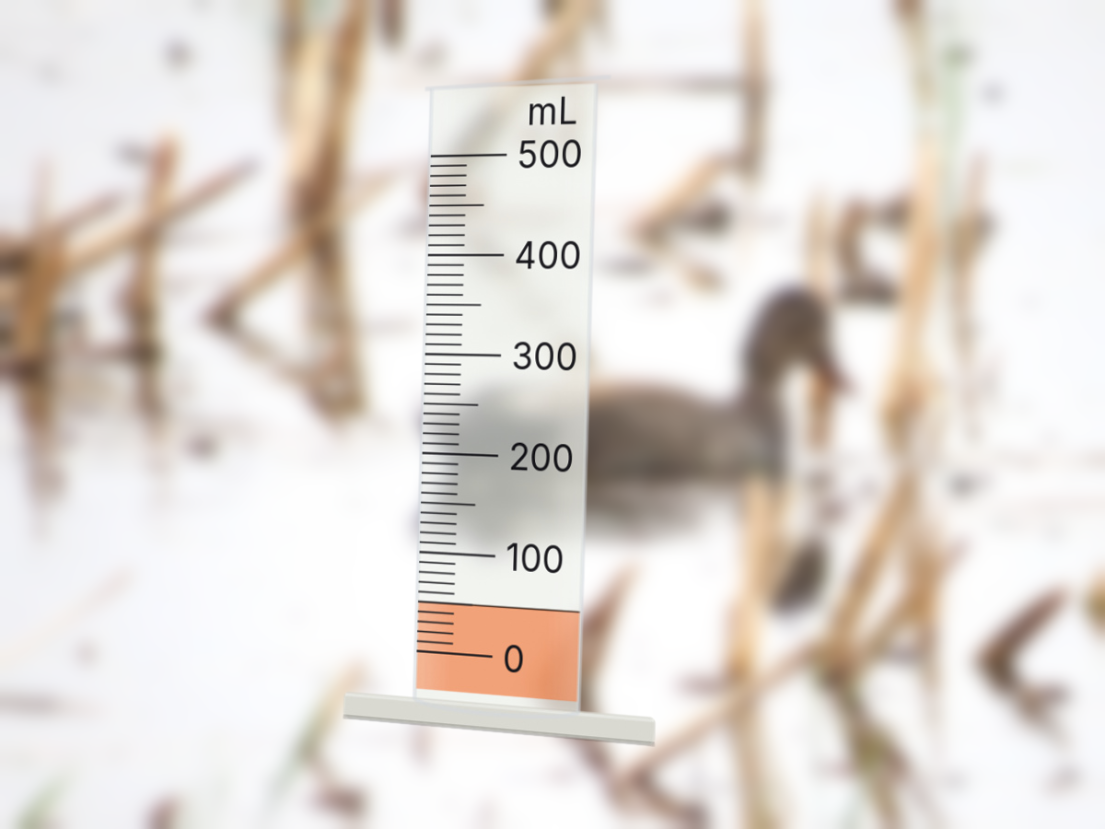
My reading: value=50 unit=mL
